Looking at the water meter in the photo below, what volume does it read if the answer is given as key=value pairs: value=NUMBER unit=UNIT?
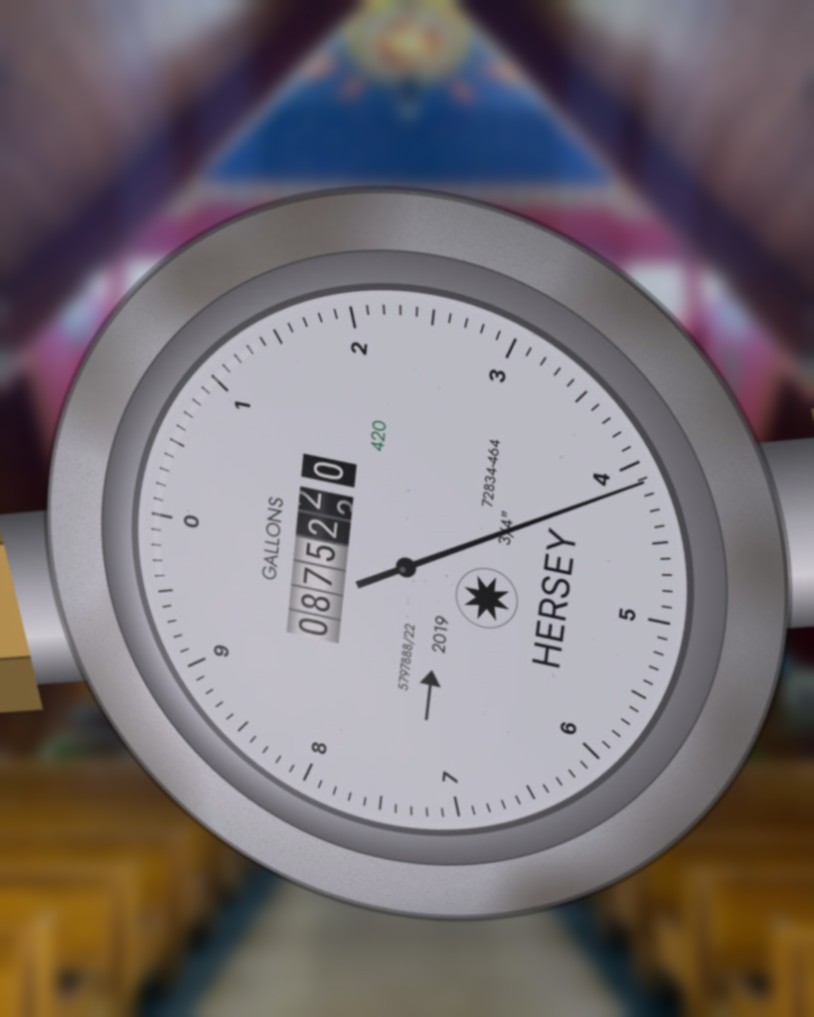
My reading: value=875224.1 unit=gal
